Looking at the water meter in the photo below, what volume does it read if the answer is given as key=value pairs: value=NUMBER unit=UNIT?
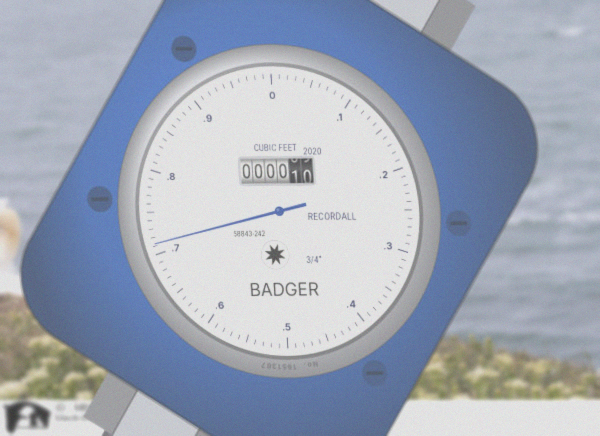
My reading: value=9.71 unit=ft³
